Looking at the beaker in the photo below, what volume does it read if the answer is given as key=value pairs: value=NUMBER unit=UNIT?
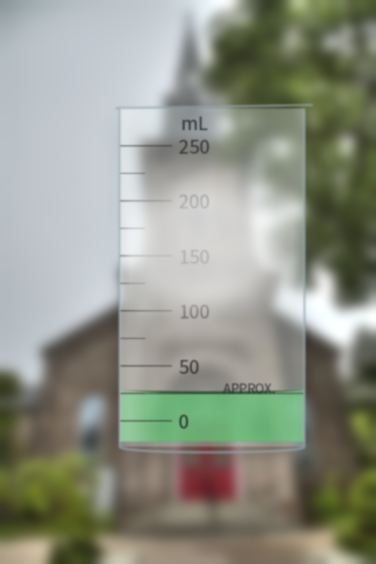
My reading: value=25 unit=mL
